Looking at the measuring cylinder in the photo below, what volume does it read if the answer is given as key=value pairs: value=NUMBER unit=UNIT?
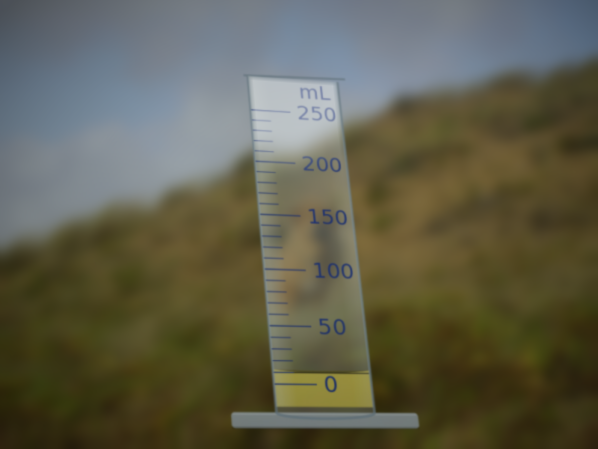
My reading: value=10 unit=mL
